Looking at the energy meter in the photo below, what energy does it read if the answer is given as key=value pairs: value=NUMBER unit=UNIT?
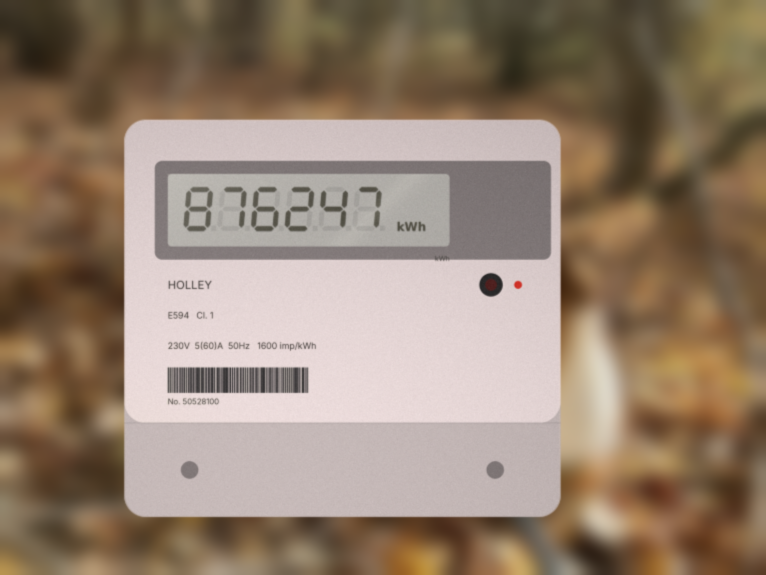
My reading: value=876247 unit=kWh
